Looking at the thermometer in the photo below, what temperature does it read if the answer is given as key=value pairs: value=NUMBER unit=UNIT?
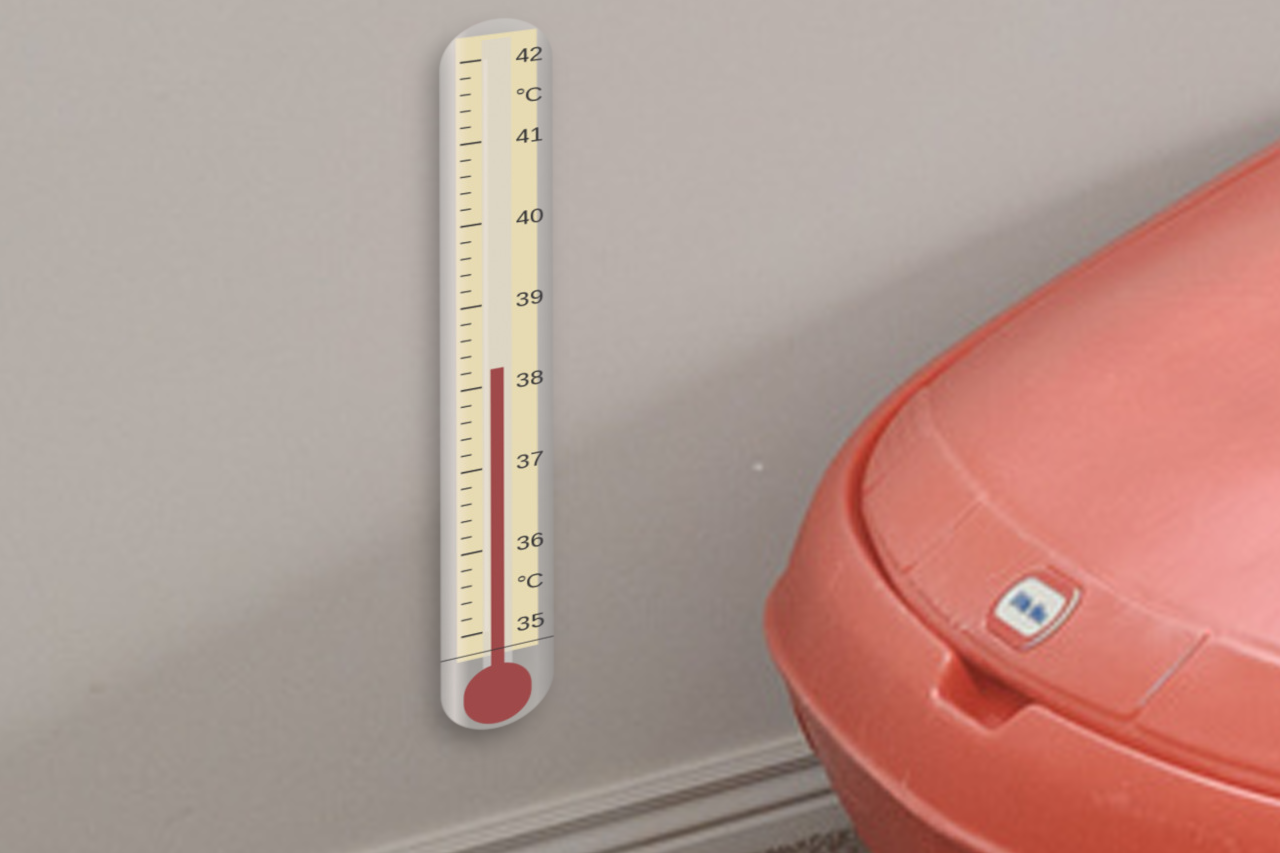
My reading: value=38.2 unit=°C
